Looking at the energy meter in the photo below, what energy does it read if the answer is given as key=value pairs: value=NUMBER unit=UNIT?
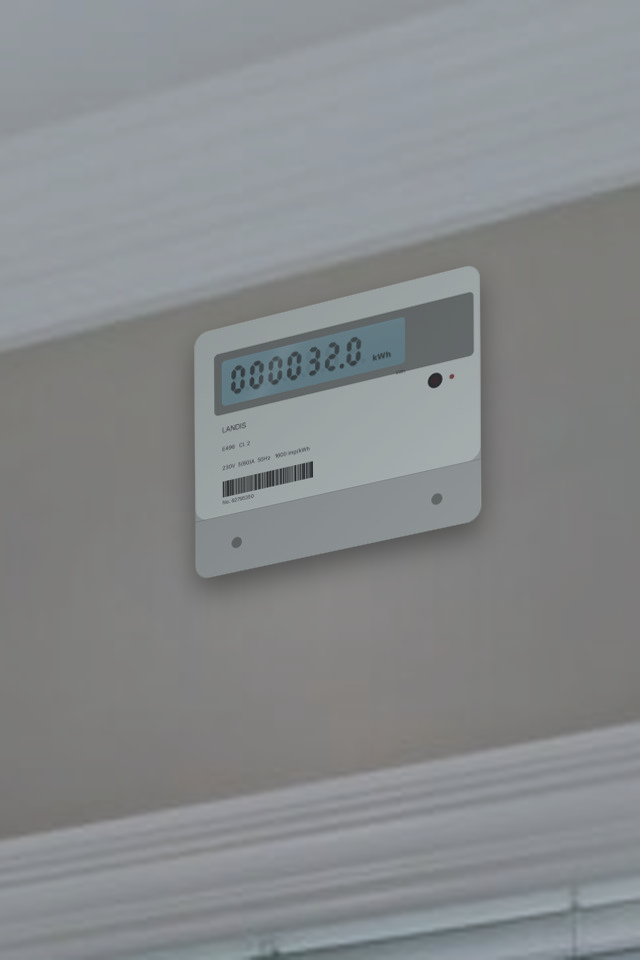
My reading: value=32.0 unit=kWh
